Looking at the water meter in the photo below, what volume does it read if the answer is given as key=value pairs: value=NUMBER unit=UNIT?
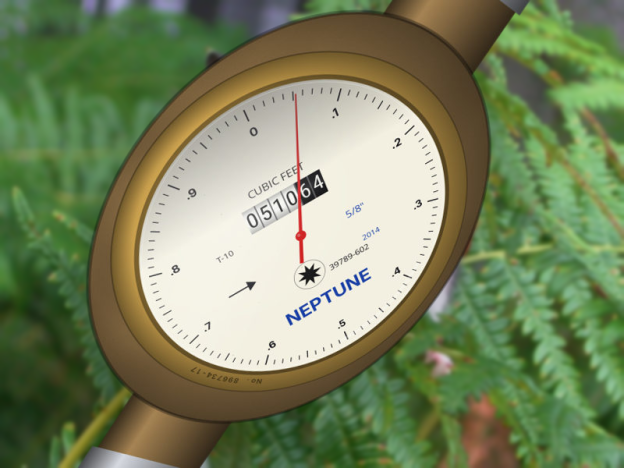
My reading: value=51064.05 unit=ft³
